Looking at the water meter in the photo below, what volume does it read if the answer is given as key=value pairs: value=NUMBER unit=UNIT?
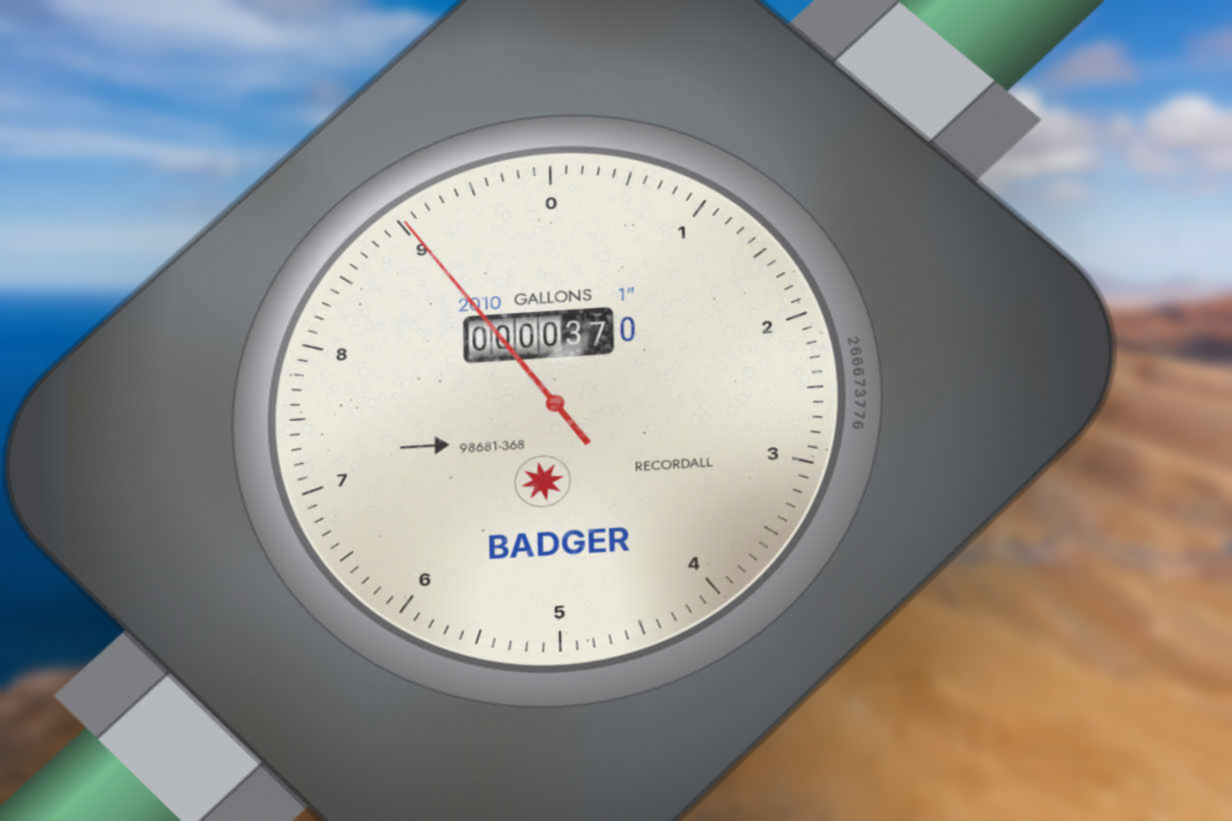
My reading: value=369.0 unit=gal
